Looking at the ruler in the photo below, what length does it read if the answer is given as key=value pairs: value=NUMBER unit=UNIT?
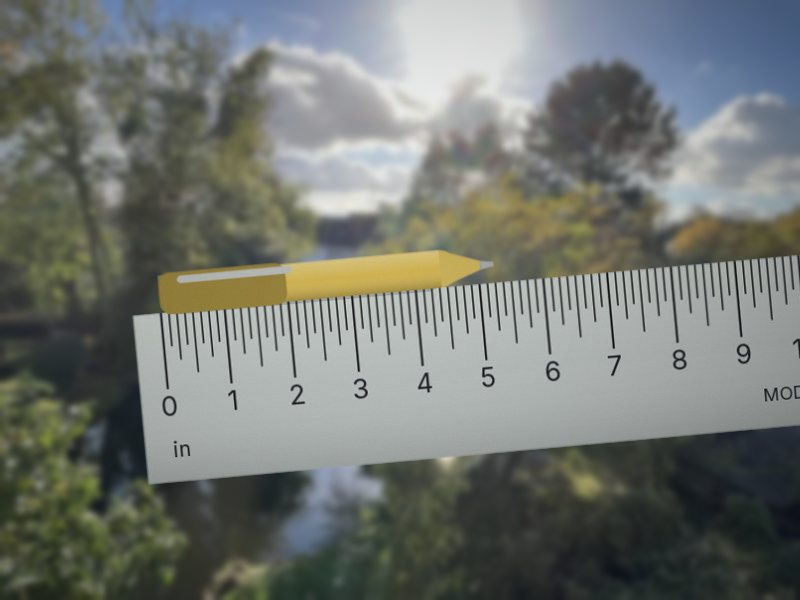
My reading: value=5.25 unit=in
